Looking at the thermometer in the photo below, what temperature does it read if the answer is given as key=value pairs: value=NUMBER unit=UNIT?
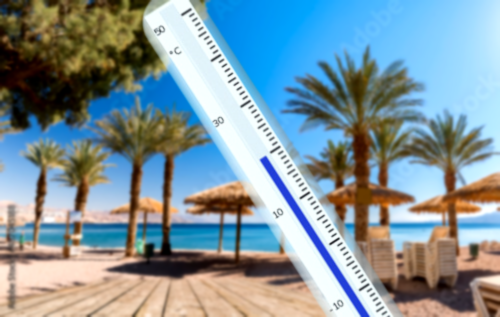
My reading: value=20 unit=°C
